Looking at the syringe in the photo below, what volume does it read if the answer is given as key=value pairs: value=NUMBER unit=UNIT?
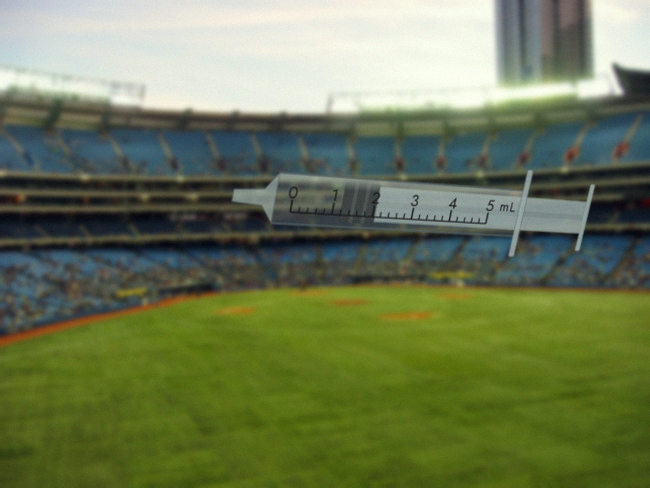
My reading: value=1.2 unit=mL
